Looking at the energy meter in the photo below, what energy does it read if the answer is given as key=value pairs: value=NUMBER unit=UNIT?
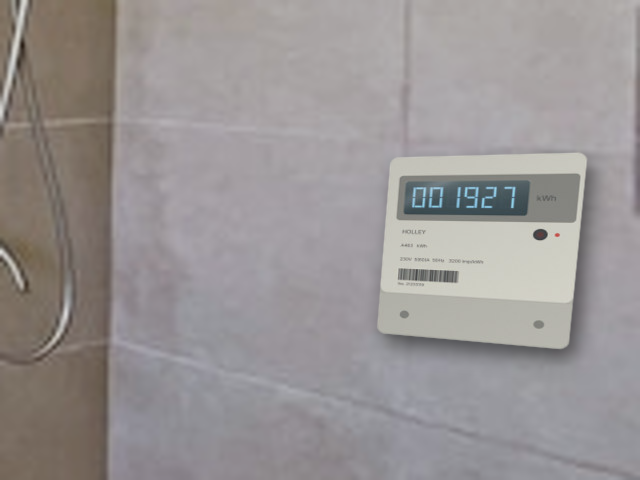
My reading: value=1927 unit=kWh
